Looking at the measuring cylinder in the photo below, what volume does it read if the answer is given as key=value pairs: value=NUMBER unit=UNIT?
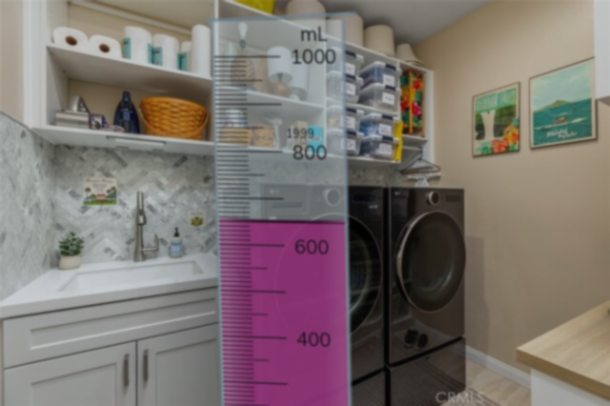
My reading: value=650 unit=mL
